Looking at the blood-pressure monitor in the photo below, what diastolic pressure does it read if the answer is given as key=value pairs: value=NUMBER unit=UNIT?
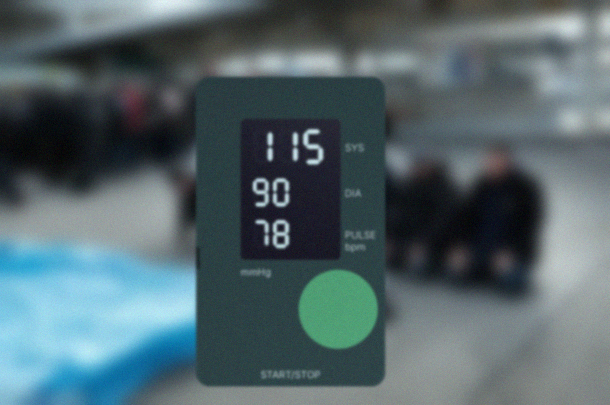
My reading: value=90 unit=mmHg
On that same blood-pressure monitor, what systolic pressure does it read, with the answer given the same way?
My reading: value=115 unit=mmHg
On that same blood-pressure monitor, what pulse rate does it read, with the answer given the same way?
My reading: value=78 unit=bpm
